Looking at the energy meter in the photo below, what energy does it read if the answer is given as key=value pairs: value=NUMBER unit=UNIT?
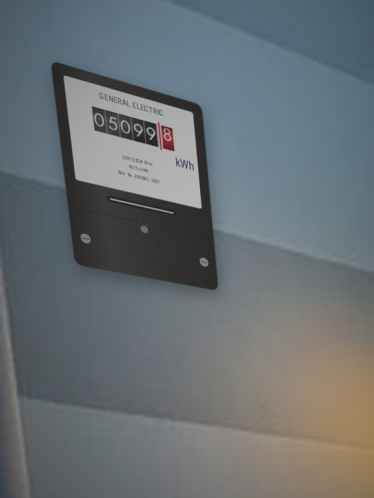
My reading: value=5099.8 unit=kWh
